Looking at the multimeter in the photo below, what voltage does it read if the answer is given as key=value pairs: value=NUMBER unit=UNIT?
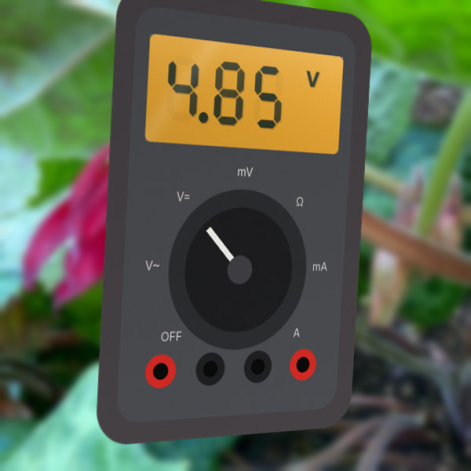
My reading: value=4.85 unit=V
